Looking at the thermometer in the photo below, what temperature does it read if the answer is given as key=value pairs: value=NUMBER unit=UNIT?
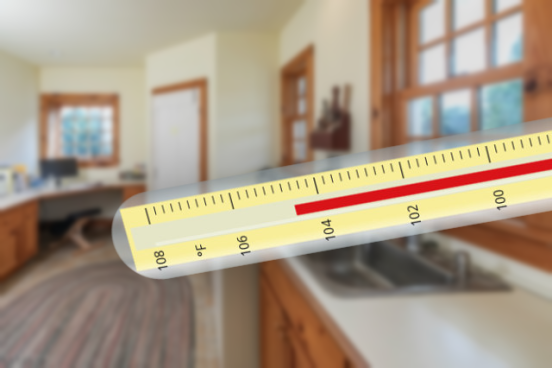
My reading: value=104.6 unit=°F
